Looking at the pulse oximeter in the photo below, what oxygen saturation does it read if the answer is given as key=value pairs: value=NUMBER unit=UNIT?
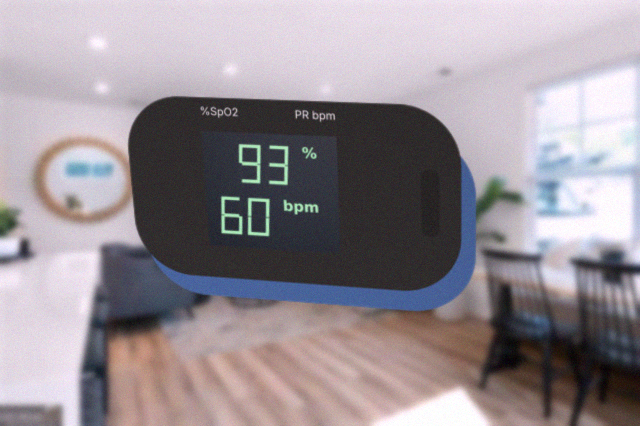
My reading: value=93 unit=%
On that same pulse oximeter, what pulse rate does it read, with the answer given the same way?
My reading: value=60 unit=bpm
